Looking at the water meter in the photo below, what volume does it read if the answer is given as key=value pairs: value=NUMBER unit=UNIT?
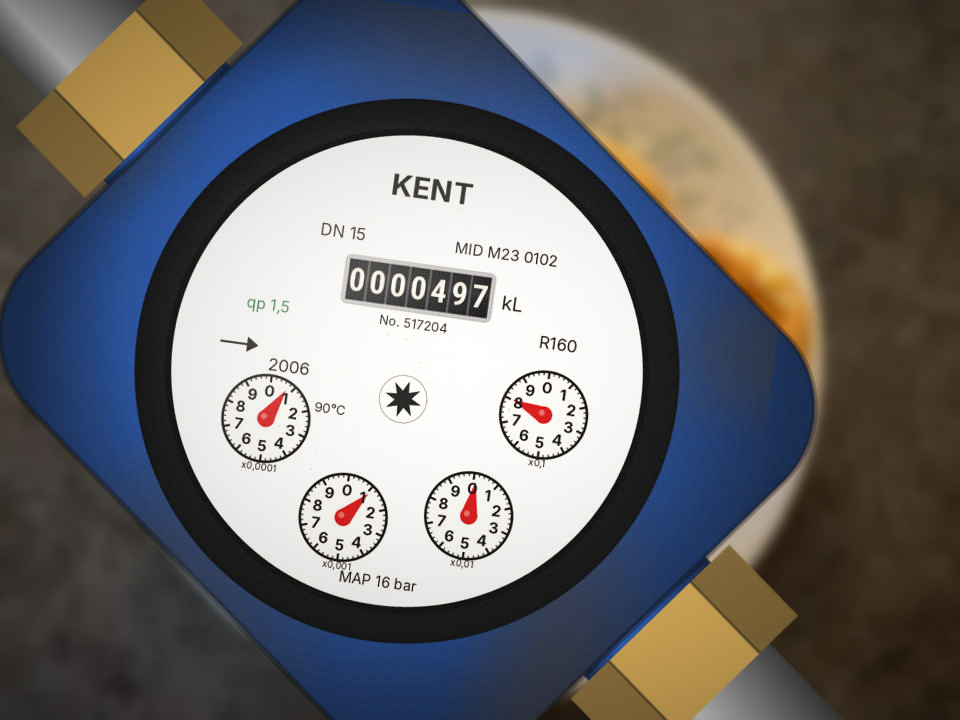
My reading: value=497.8010 unit=kL
